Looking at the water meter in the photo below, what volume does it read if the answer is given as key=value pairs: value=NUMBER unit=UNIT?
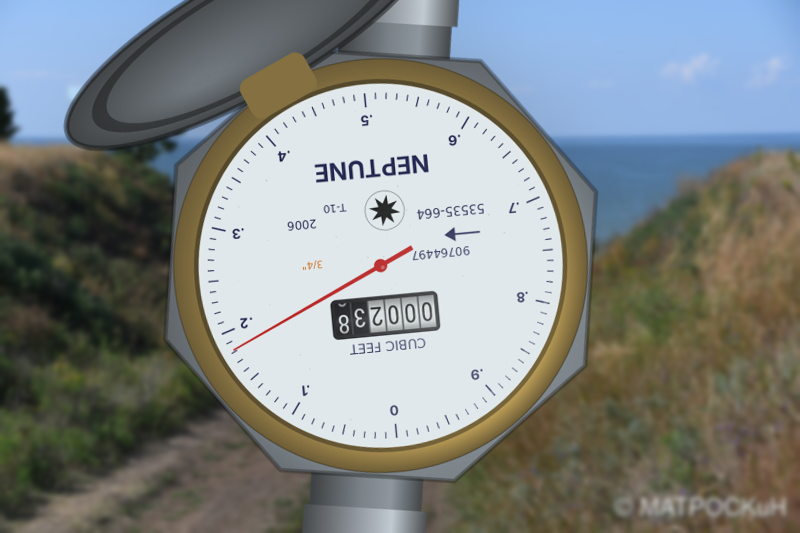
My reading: value=238.18 unit=ft³
